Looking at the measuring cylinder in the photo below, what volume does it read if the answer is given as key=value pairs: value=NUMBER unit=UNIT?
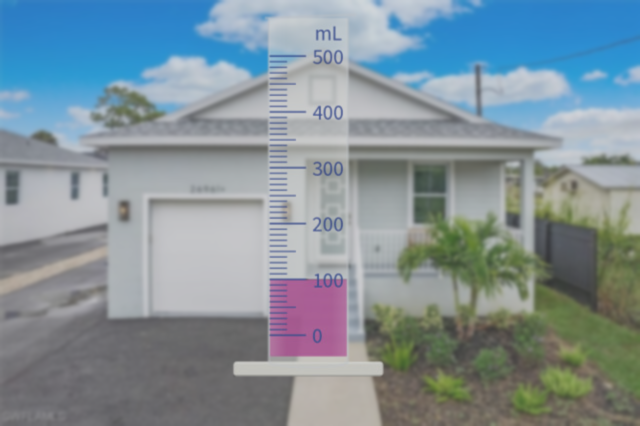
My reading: value=100 unit=mL
